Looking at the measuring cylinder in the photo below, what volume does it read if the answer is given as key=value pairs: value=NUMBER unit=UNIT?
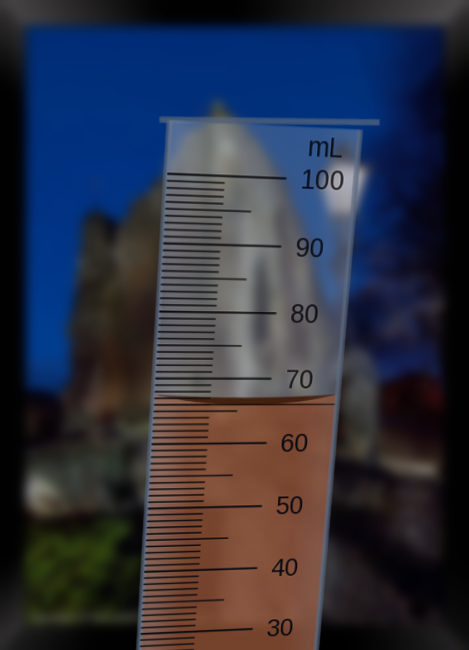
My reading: value=66 unit=mL
